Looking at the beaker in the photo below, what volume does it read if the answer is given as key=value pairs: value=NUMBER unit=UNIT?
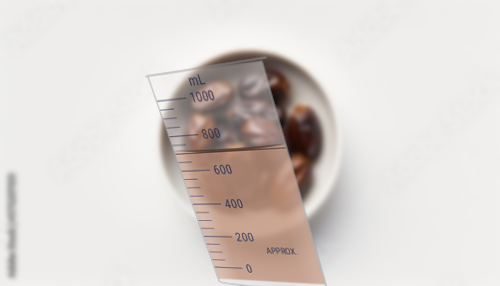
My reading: value=700 unit=mL
